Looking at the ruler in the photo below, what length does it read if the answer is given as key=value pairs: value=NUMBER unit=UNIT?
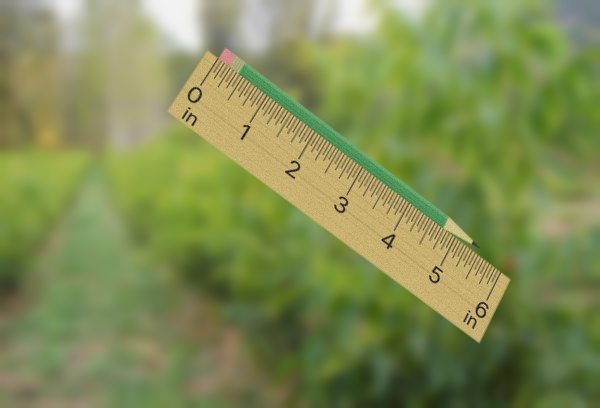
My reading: value=5.5 unit=in
